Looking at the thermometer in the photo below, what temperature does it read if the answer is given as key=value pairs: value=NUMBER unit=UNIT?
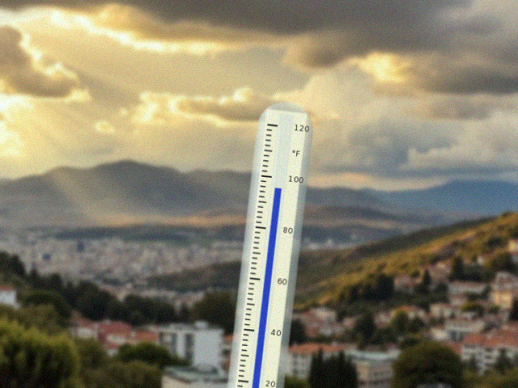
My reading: value=96 unit=°F
